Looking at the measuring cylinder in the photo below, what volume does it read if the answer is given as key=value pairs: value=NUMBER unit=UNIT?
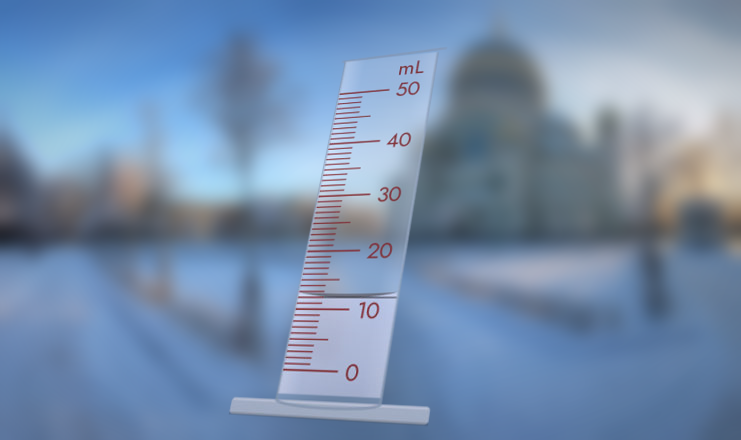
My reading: value=12 unit=mL
